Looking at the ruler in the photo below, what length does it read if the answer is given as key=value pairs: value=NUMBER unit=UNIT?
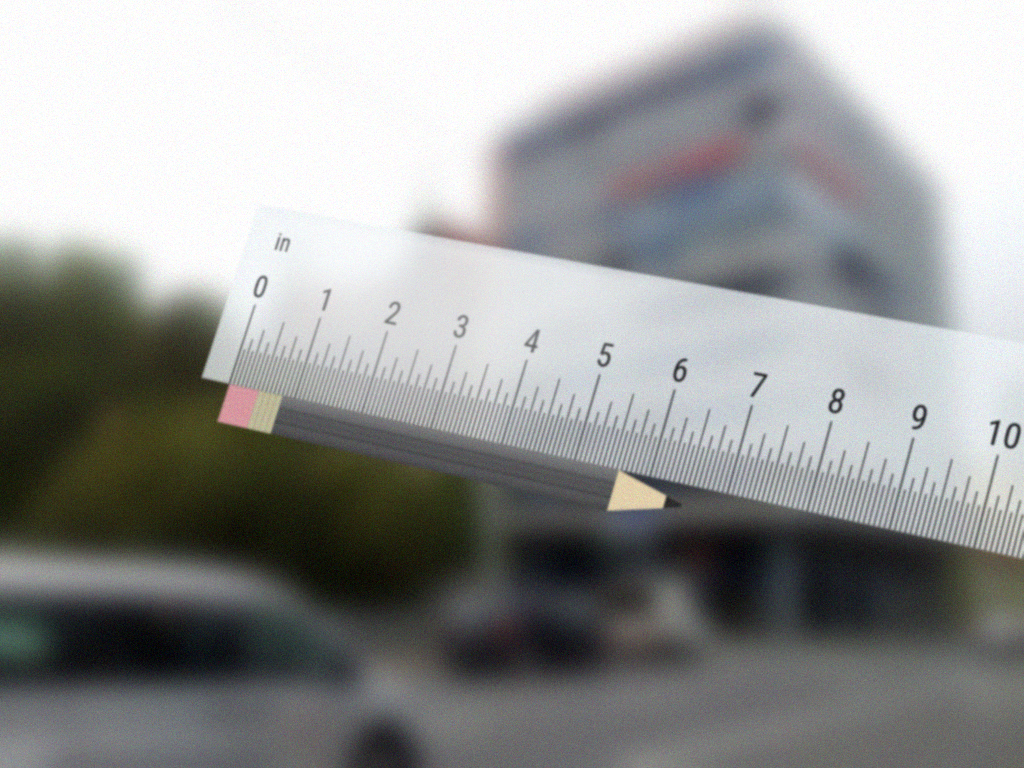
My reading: value=6.5 unit=in
